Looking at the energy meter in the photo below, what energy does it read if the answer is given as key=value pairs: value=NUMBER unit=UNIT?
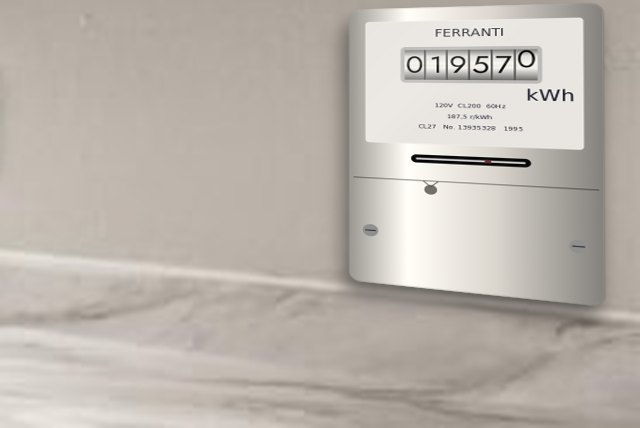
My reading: value=19570 unit=kWh
